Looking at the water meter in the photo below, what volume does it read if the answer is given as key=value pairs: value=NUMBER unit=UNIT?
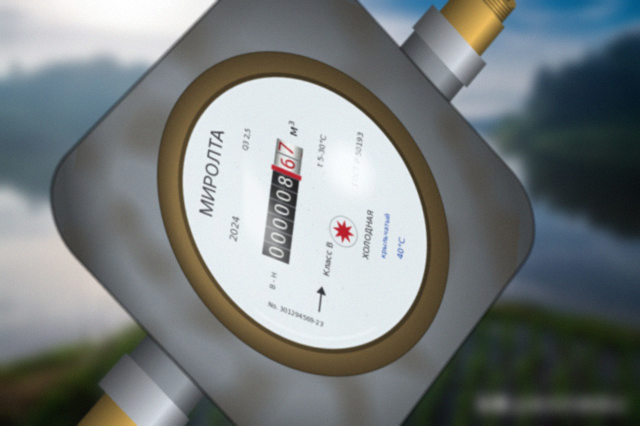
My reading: value=8.67 unit=m³
